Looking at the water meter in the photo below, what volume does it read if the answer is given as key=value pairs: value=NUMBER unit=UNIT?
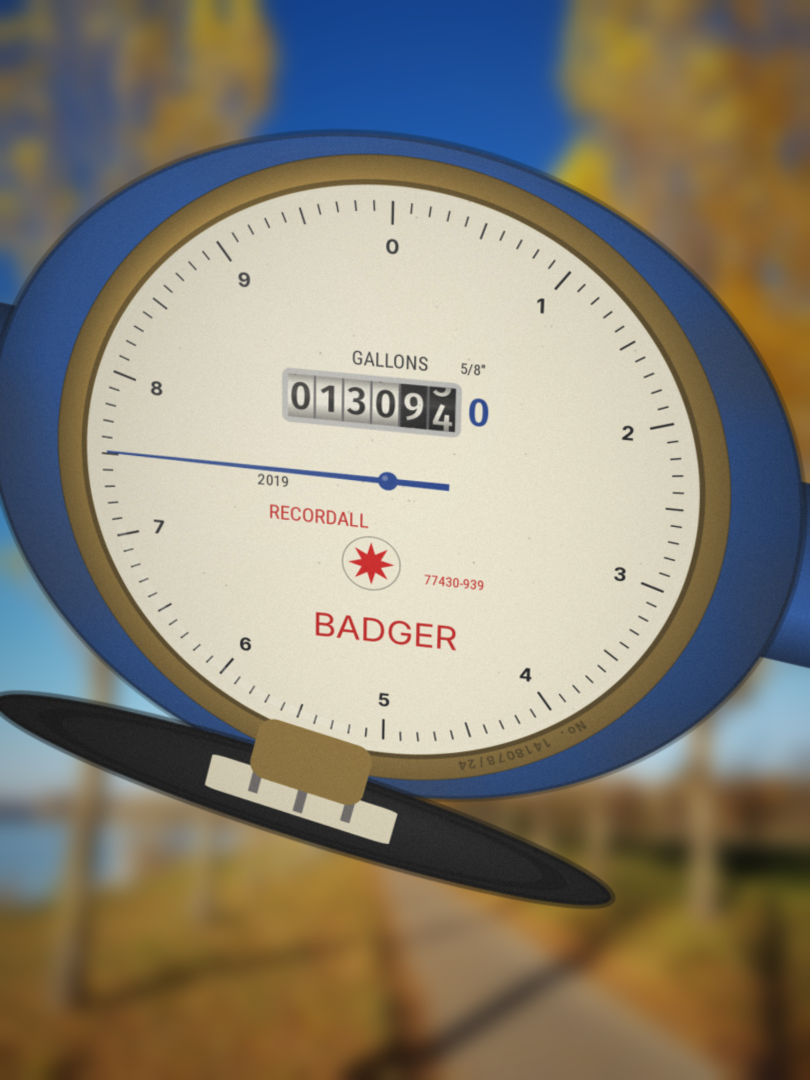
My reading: value=130937.5 unit=gal
